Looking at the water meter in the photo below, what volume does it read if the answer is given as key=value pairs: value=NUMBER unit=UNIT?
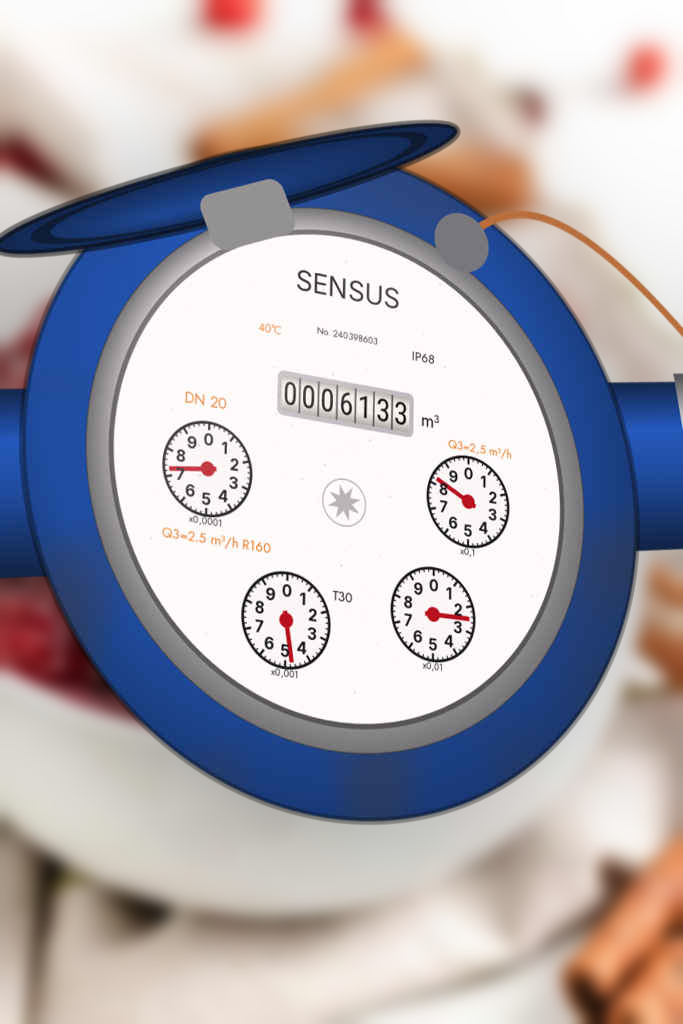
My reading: value=6133.8247 unit=m³
